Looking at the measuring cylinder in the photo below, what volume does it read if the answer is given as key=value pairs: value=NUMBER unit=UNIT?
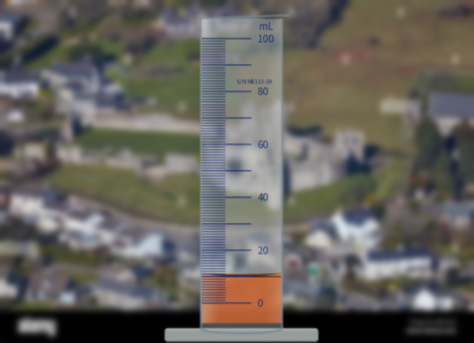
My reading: value=10 unit=mL
